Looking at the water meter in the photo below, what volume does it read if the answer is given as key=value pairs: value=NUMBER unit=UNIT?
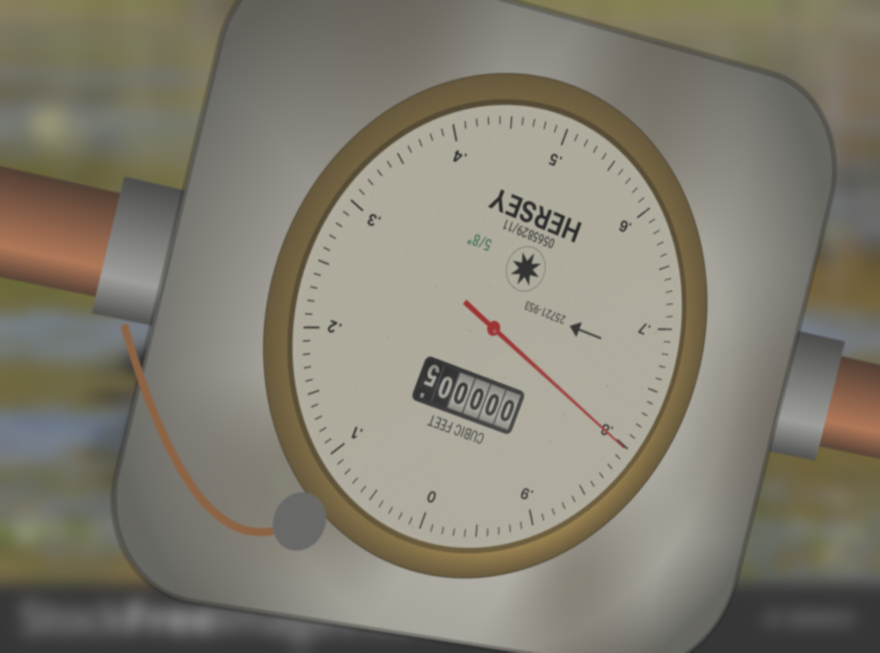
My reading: value=4.80 unit=ft³
